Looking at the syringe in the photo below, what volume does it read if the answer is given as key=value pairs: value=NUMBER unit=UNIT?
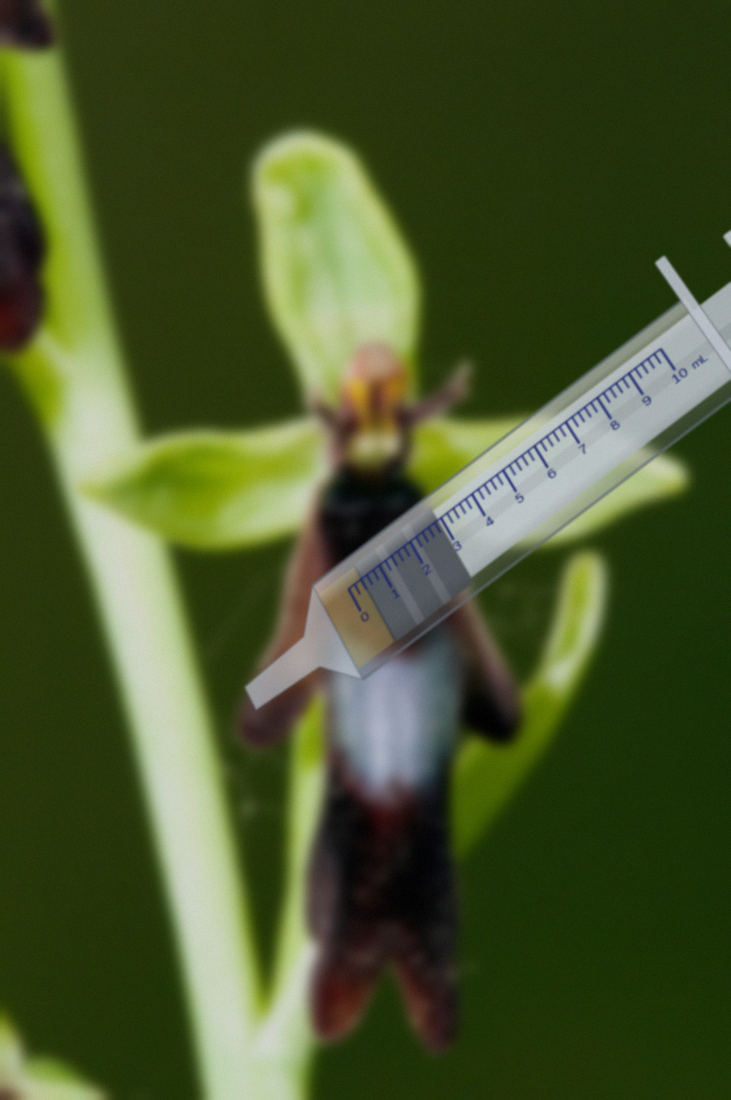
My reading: value=0.4 unit=mL
